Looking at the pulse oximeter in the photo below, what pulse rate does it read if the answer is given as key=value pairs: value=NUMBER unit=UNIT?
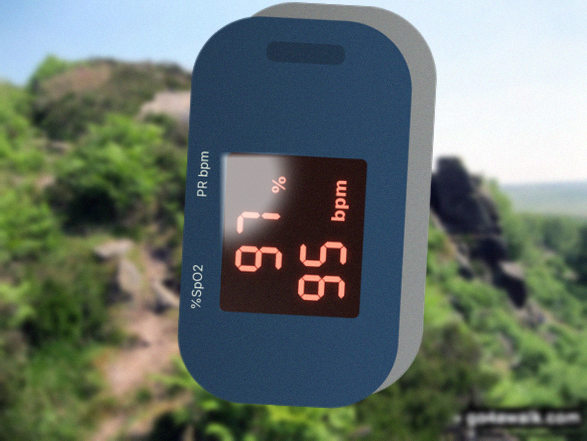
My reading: value=95 unit=bpm
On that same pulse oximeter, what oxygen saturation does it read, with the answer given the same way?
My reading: value=97 unit=%
